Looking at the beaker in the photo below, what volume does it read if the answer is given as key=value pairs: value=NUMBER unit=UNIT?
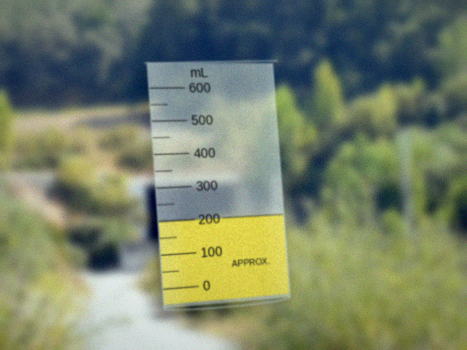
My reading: value=200 unit=mL
